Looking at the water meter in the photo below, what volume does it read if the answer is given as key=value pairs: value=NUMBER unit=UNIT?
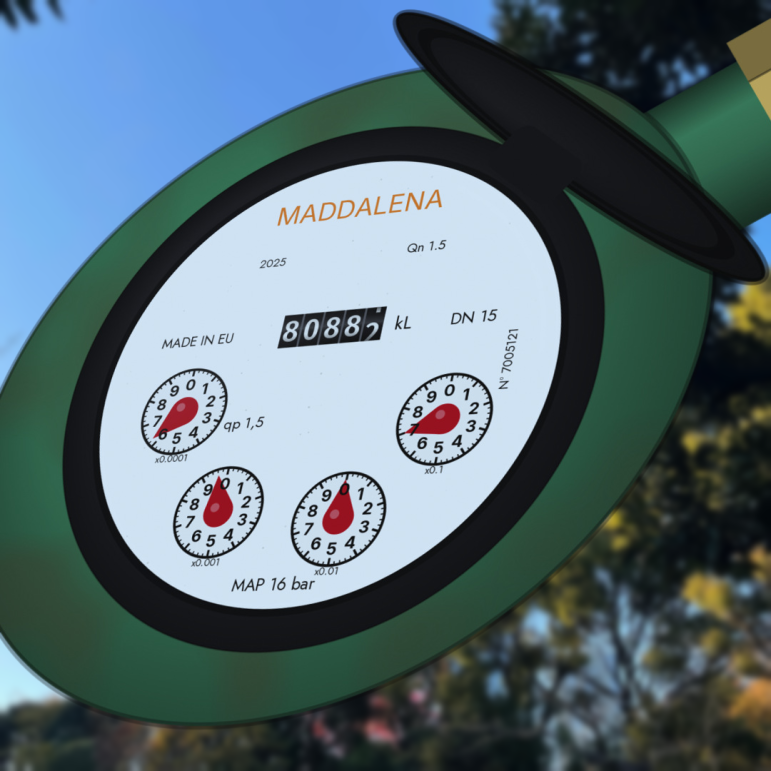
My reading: value=80881.6996 unit=kL
